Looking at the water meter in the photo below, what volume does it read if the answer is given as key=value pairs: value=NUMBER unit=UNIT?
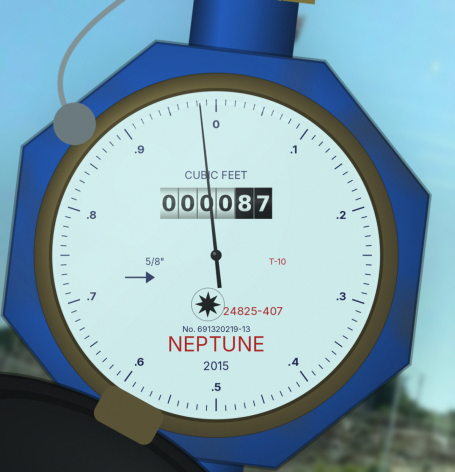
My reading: value=86.98 unit=ft³
